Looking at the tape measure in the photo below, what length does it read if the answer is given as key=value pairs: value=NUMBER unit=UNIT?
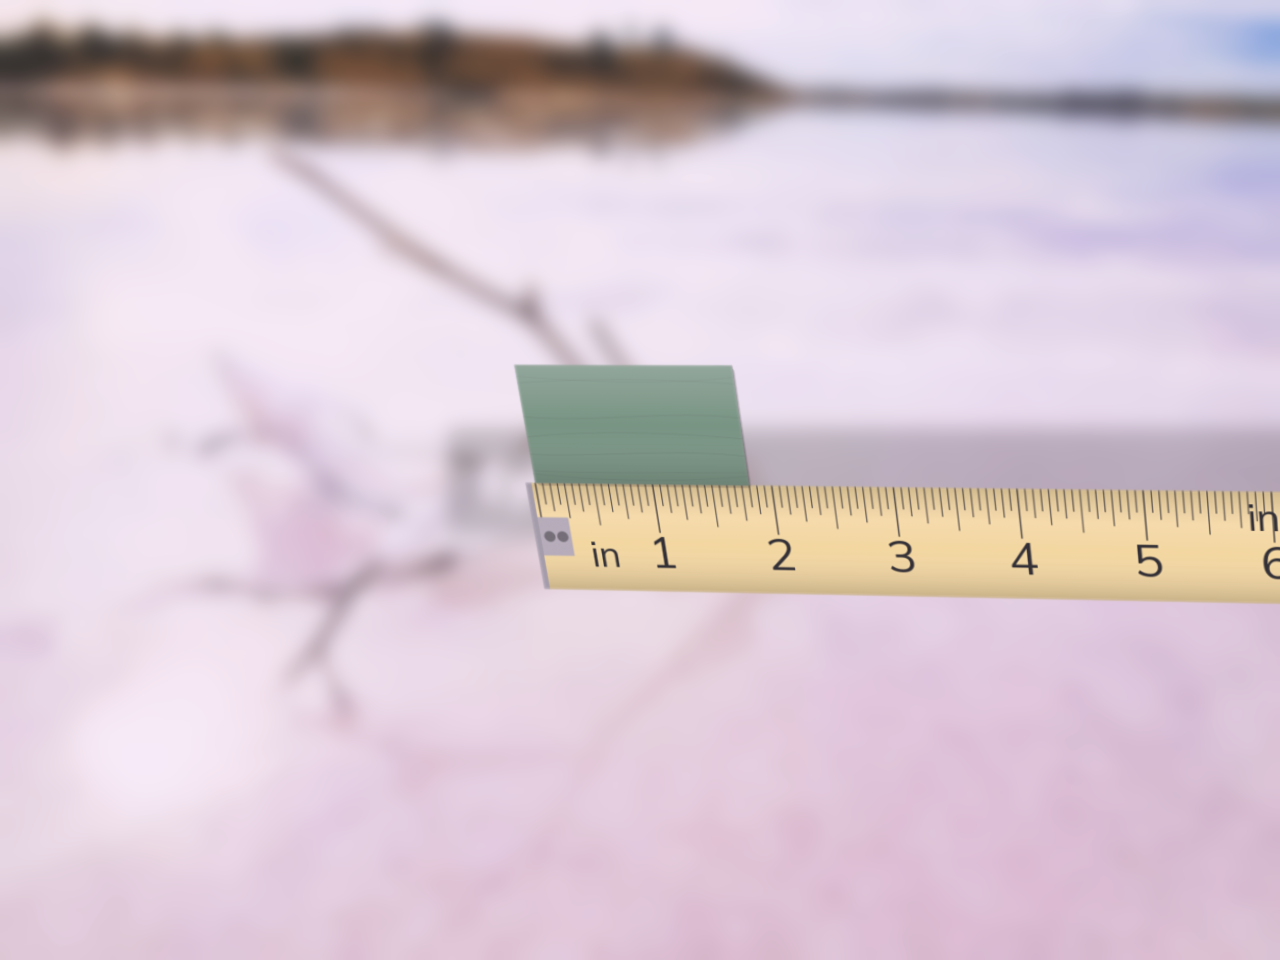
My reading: value=1.8125 unit=in
